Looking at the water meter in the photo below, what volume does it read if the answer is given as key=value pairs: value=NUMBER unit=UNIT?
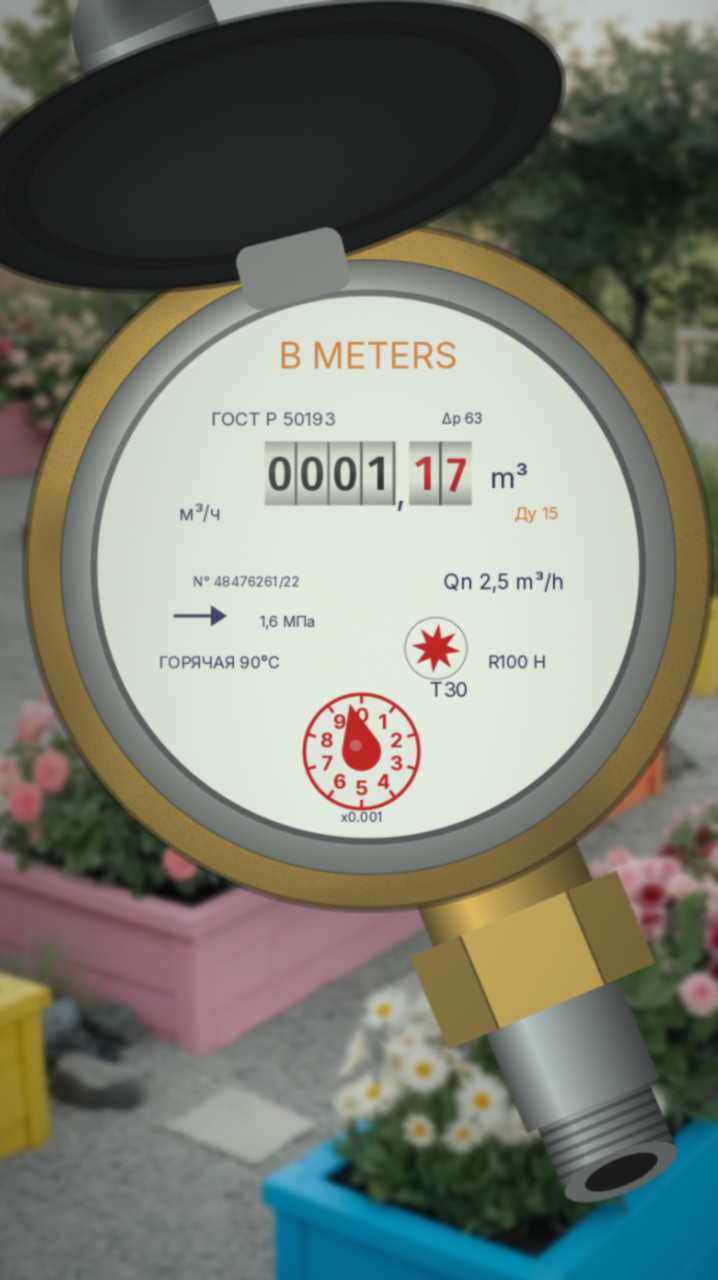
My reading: value=1.169 unit=m³
